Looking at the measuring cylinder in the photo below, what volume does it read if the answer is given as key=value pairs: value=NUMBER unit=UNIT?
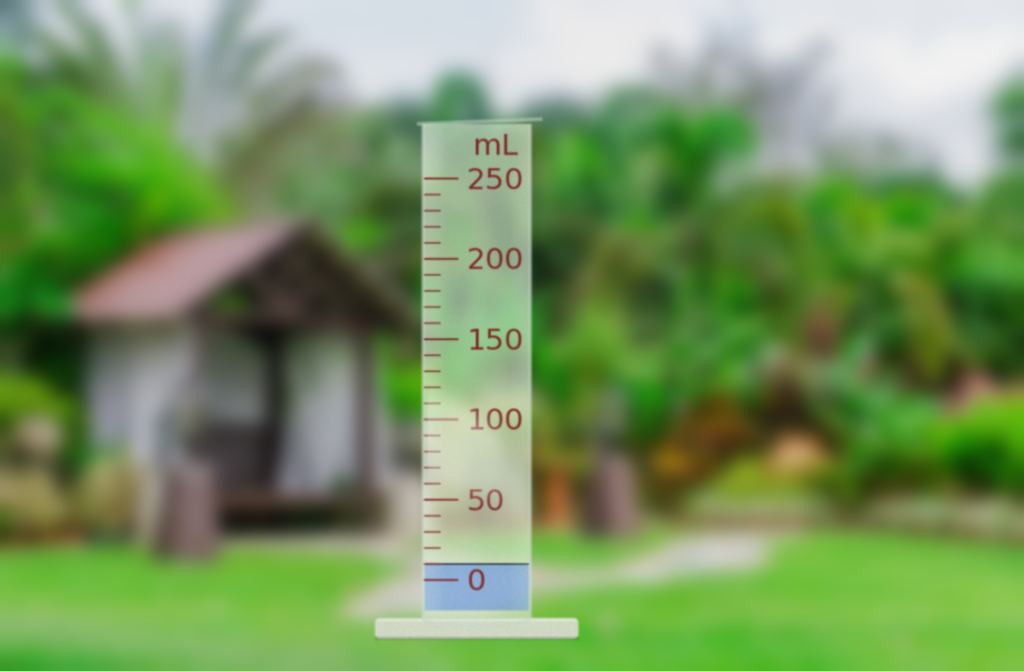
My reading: value=10 unit=mL
